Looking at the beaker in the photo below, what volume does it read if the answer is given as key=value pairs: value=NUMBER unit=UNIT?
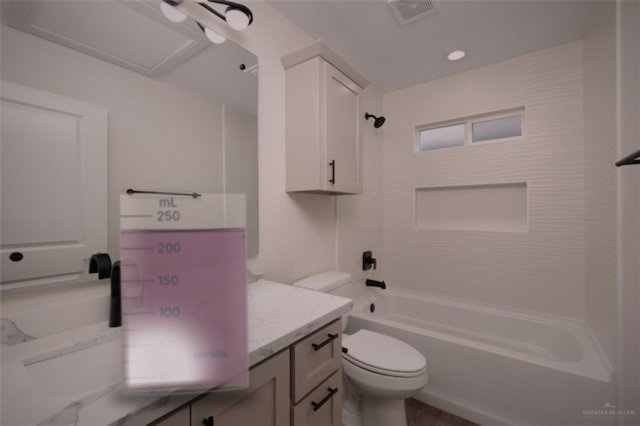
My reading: value=225 unit=mL
